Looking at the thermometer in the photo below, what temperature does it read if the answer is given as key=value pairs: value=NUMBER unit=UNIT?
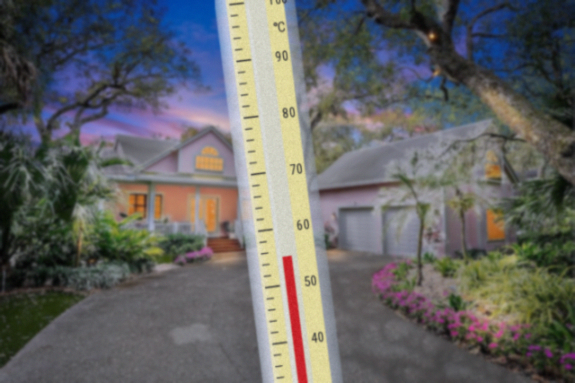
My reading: value=55 unit=°C
